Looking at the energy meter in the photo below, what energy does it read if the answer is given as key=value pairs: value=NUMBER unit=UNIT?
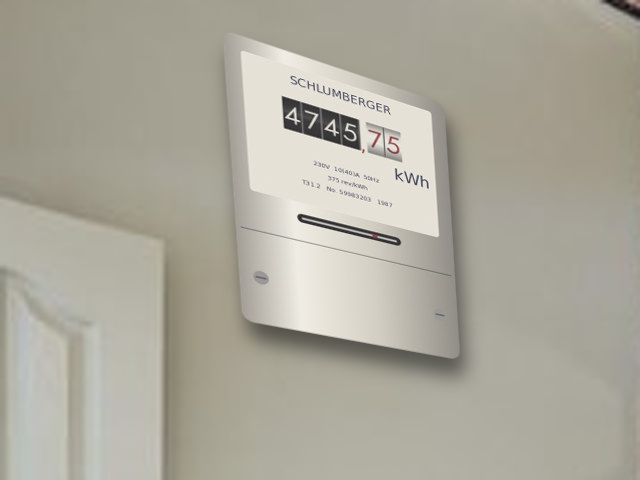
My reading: value=4745.75 unit=kWh
